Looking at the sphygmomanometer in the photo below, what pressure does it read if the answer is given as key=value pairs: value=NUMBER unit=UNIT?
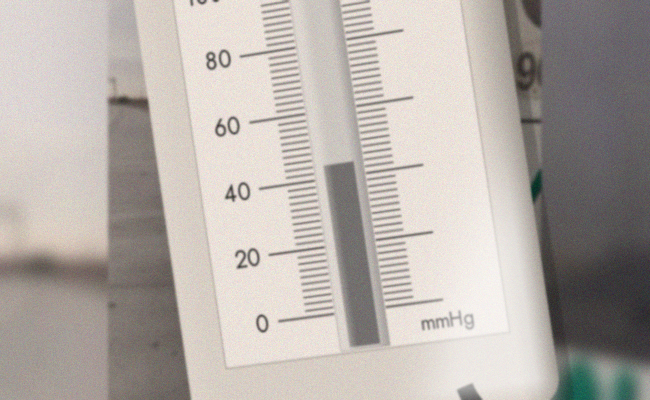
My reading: value=44 unit=mmHg
